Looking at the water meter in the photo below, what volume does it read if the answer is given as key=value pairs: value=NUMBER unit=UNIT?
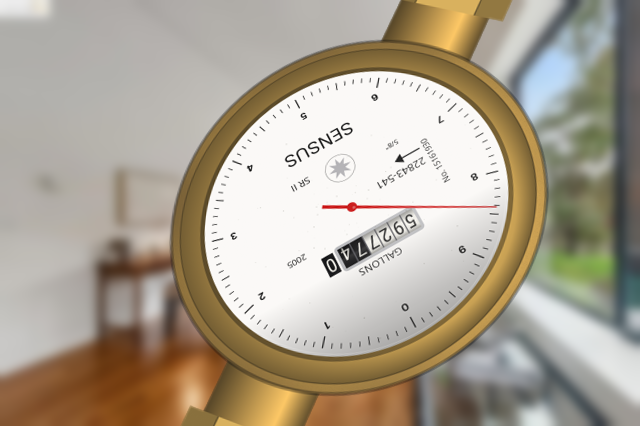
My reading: value=5927738.4 unit=gal
